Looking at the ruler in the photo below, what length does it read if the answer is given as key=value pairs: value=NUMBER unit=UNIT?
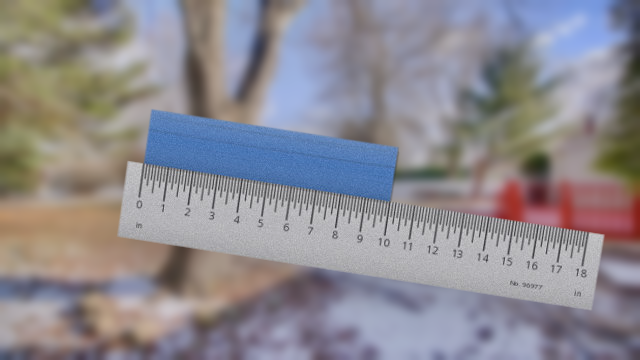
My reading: value=10 unit=in
